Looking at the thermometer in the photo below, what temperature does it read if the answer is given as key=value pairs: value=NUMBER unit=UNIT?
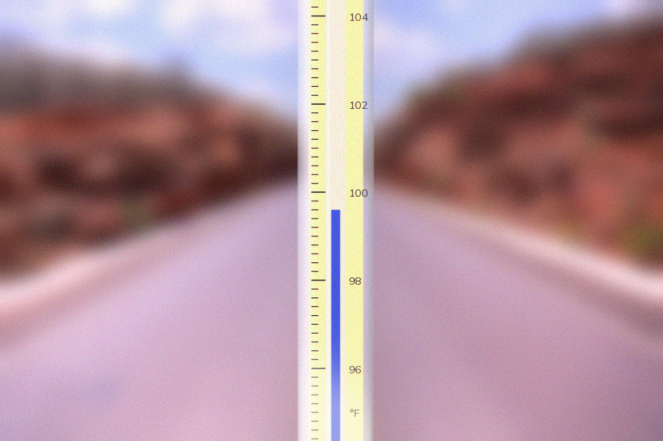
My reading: value=99.6 unit=°F
